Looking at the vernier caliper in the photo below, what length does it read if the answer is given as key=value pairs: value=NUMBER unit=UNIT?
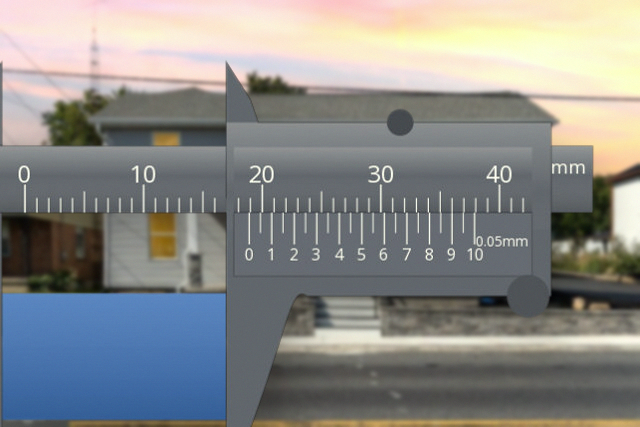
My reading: value=18.9 unit=mm
